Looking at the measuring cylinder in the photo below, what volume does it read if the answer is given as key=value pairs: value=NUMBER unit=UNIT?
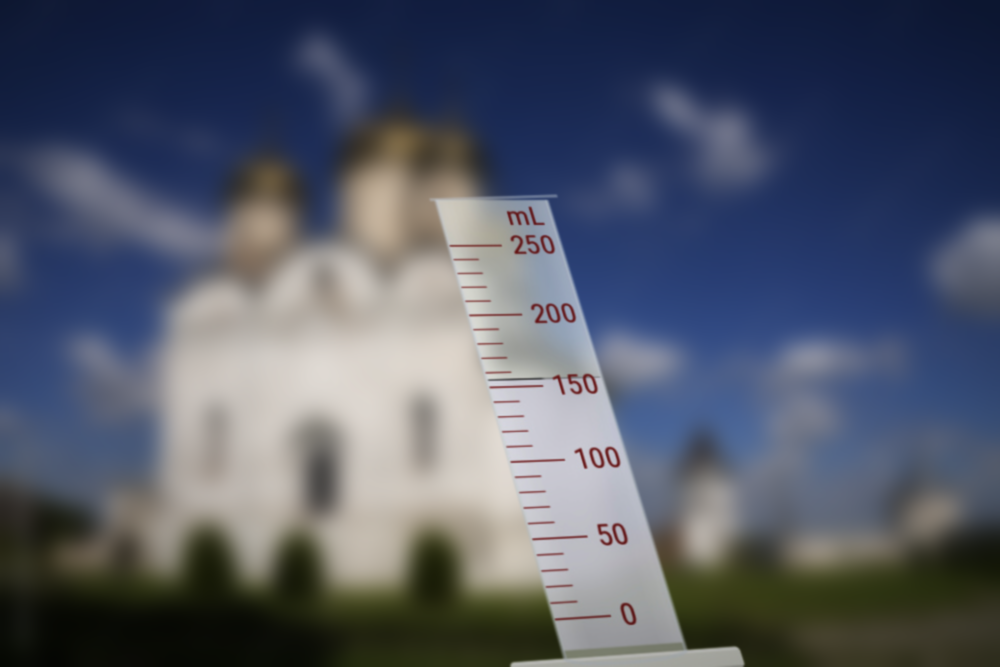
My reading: value=155 unit=mL
